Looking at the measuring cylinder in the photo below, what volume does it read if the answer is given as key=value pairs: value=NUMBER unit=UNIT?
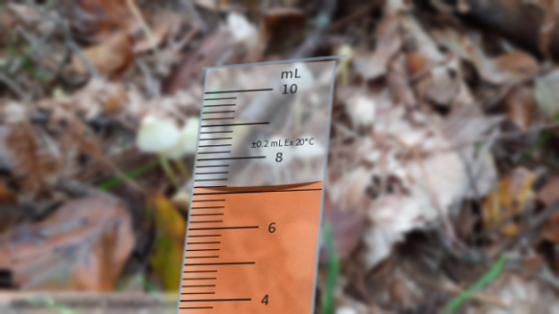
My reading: value=7 unit=mL
